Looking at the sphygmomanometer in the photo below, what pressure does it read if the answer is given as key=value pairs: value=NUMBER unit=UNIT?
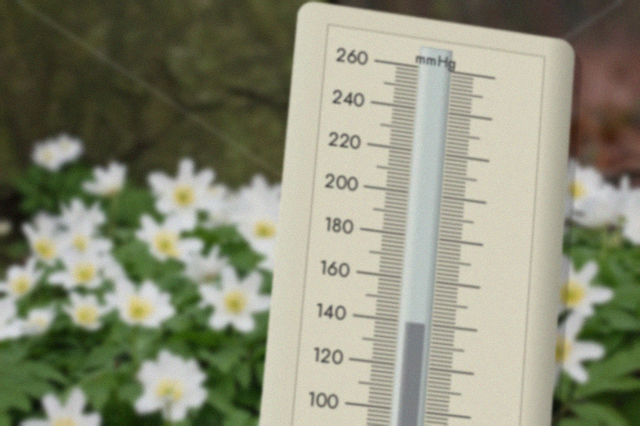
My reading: value=140 unit=mmHg
